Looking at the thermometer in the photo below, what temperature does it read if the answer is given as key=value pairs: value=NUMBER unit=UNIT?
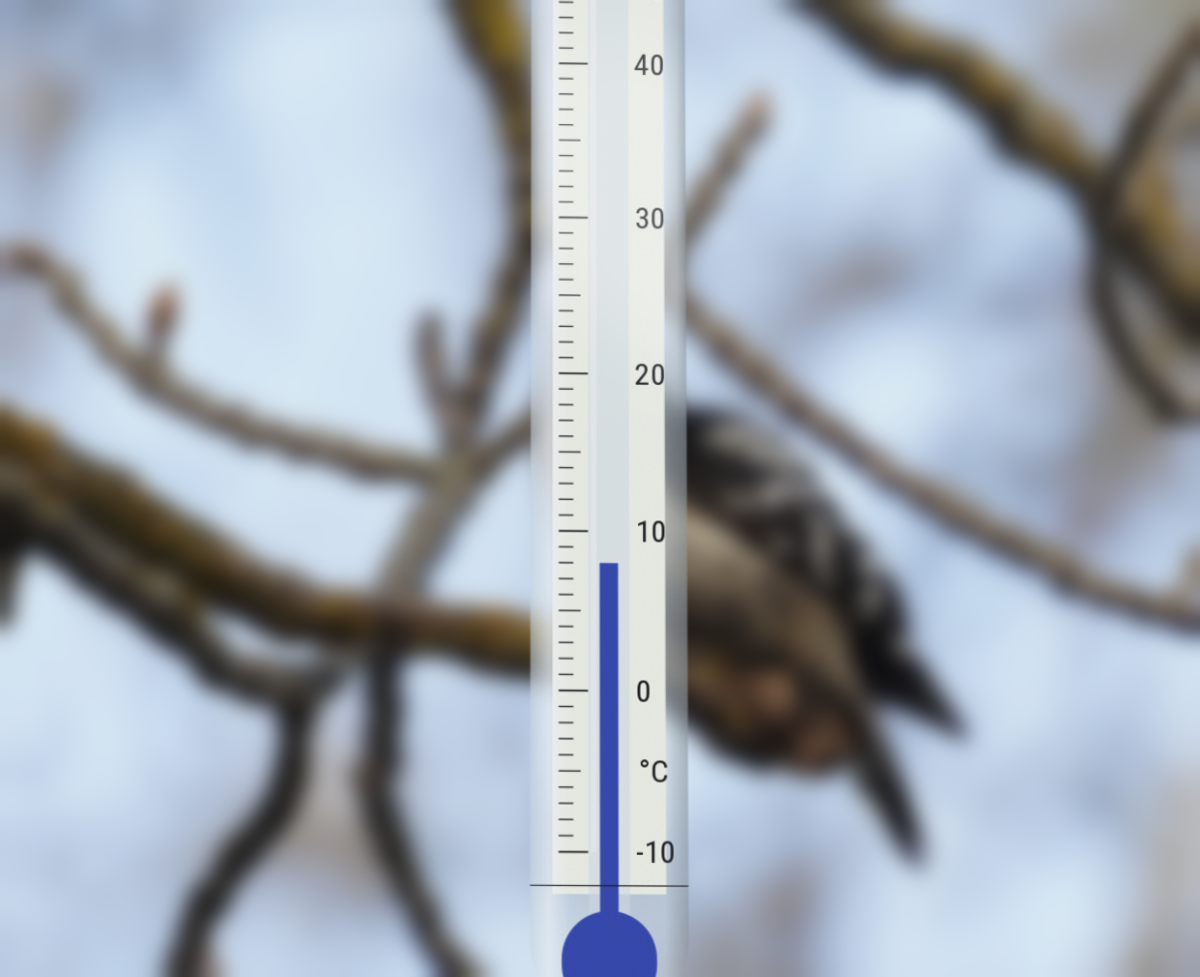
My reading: value=8 unit=°C
